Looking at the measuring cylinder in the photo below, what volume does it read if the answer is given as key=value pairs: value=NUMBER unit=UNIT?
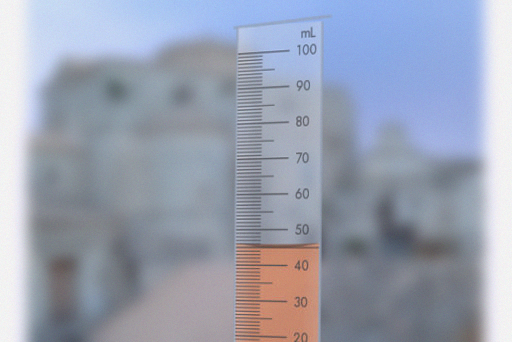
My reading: value=45 unit=mL
